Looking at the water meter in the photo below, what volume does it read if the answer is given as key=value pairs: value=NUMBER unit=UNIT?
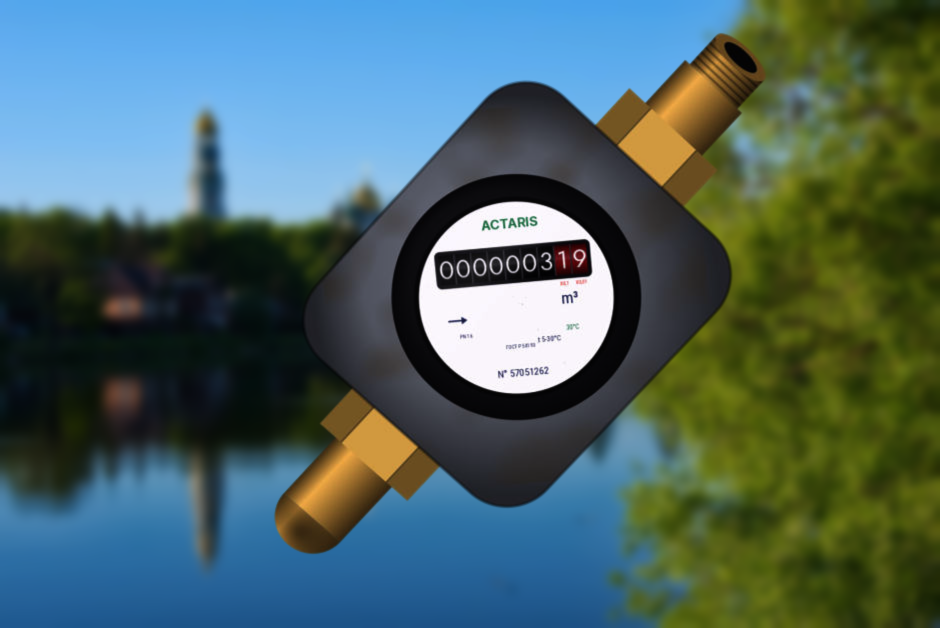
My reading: value=3.19 unit=m³
